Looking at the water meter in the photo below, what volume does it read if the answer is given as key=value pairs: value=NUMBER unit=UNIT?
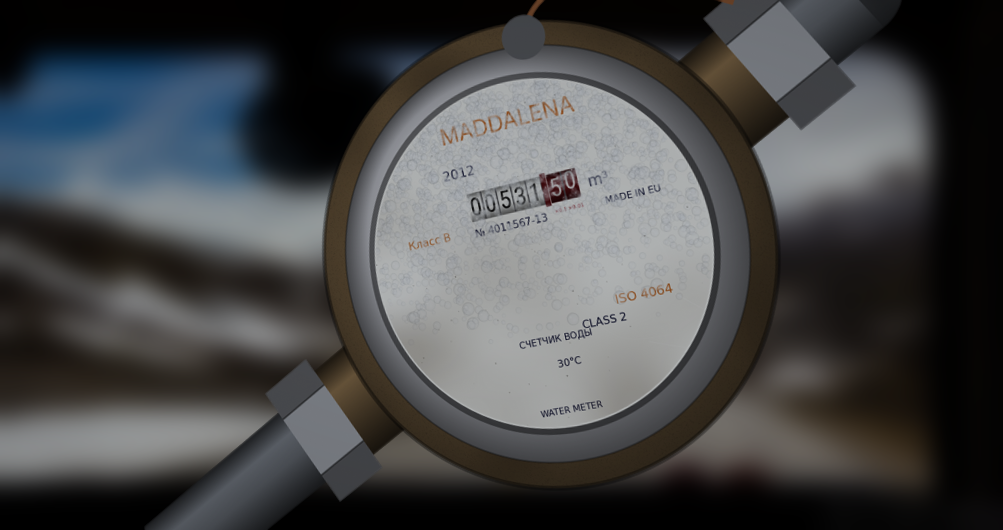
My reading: value=531.50 unit=m³
